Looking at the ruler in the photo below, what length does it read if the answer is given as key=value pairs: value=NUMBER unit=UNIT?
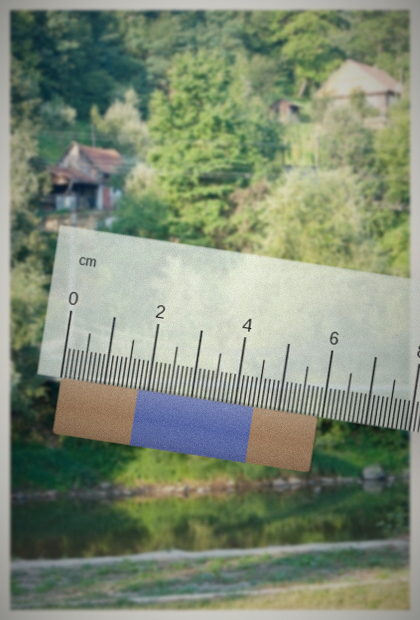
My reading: value=5.9 unit=cm
